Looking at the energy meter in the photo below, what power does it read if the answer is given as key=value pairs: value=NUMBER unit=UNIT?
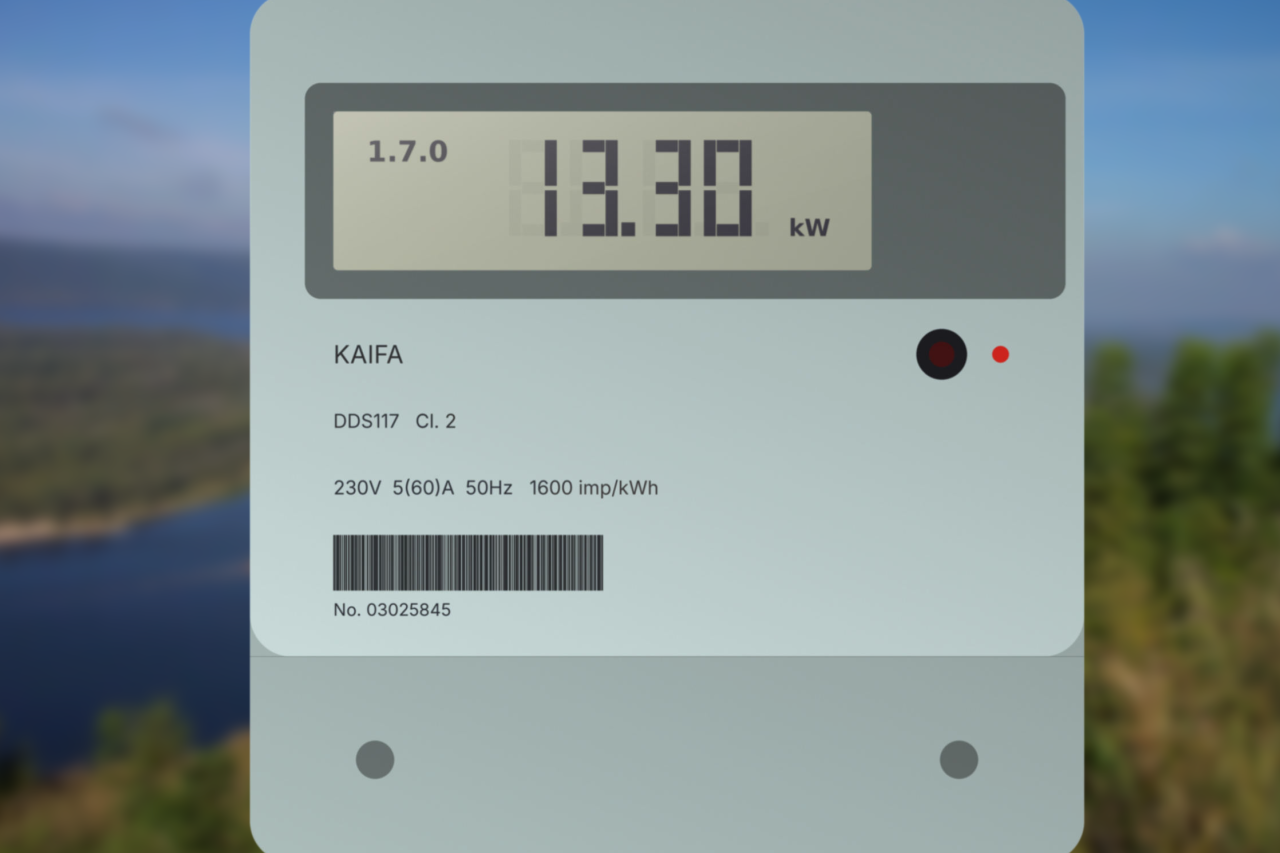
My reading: value=13.30 unit=kW
